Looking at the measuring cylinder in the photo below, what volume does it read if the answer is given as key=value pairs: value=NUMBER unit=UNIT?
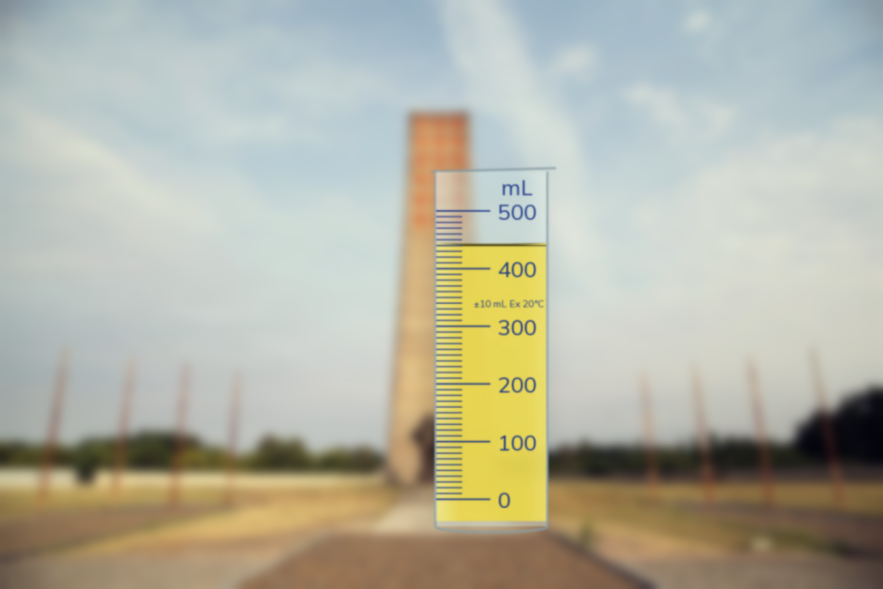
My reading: value=440 unit=mL
